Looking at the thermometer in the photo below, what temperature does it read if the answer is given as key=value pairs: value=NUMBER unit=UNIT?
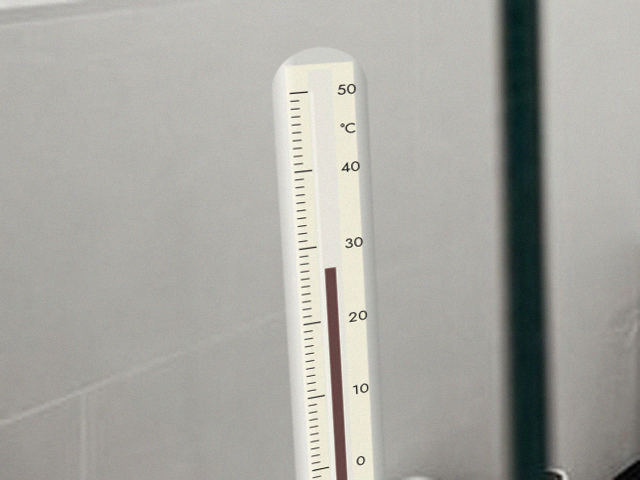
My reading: value=27 unit=°C
